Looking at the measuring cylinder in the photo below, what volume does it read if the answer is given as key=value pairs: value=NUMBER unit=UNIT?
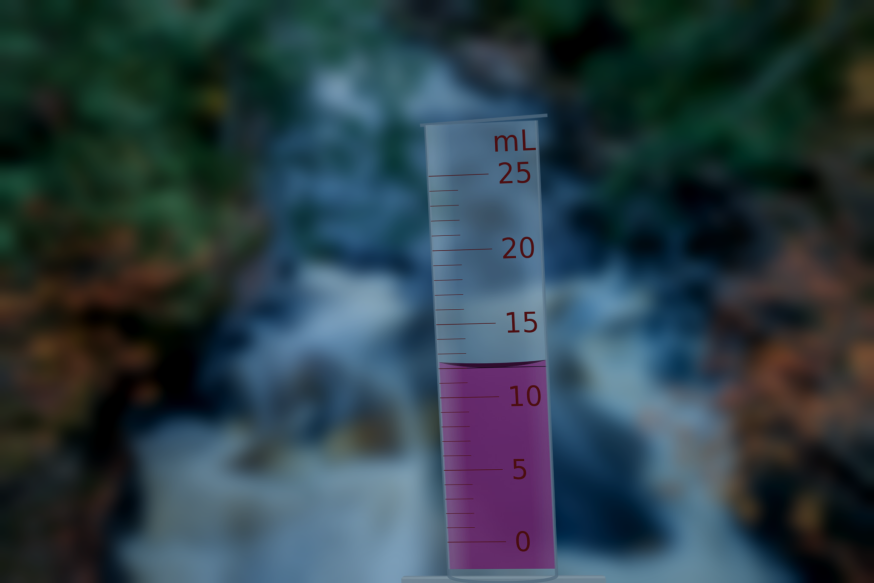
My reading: value=12 unit=mL
